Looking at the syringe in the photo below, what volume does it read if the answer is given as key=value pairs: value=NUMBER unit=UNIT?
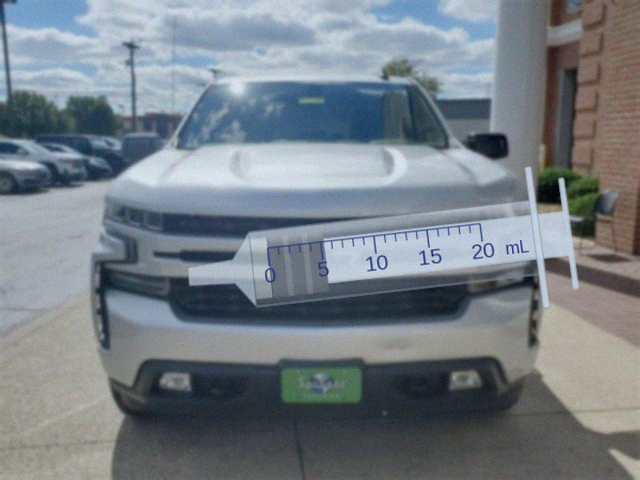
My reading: value=0 unit=mL
